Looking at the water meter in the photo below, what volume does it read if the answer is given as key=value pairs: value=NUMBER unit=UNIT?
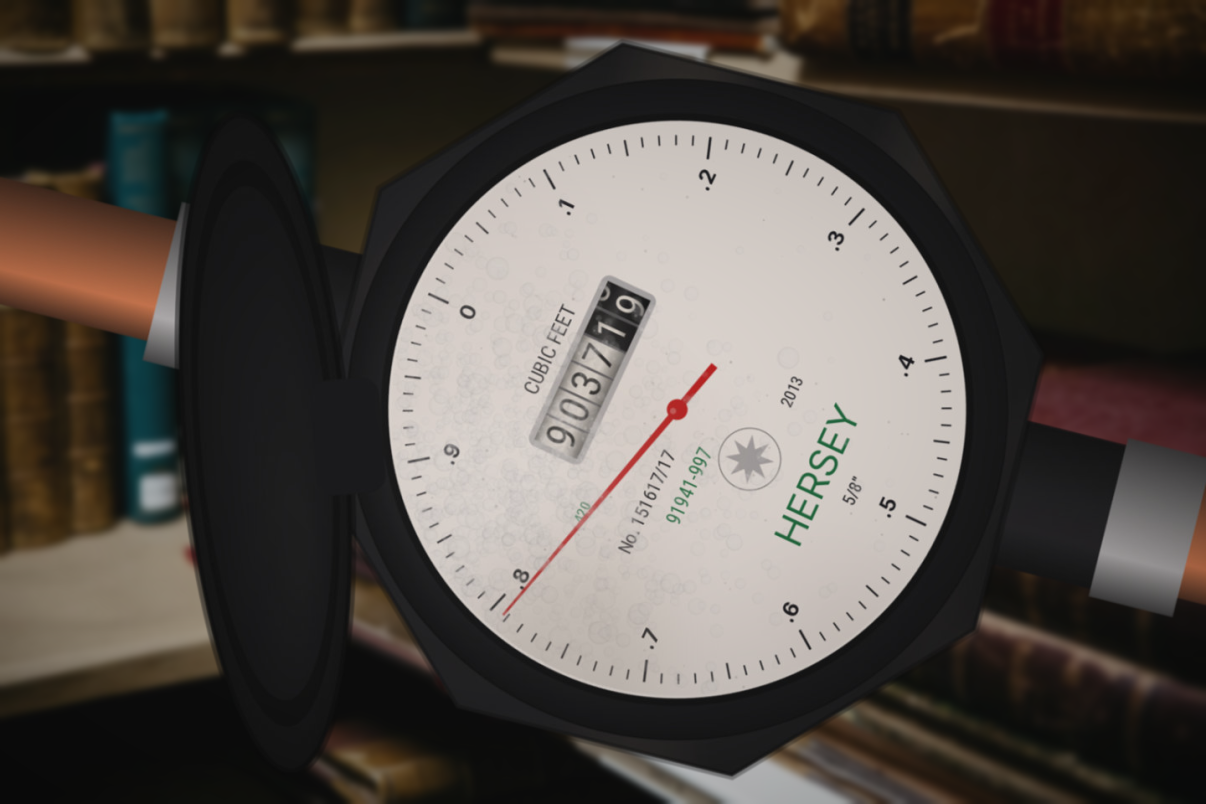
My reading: value=903718.79 unit=ft³
